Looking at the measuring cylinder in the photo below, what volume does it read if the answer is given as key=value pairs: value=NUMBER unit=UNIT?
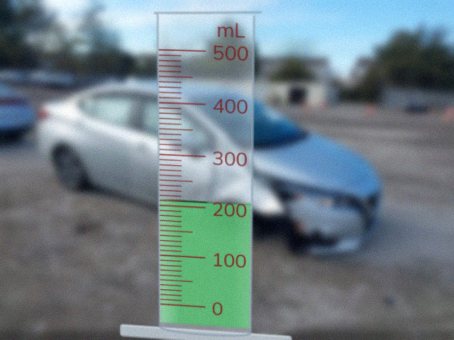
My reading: value=210 unit=mL
